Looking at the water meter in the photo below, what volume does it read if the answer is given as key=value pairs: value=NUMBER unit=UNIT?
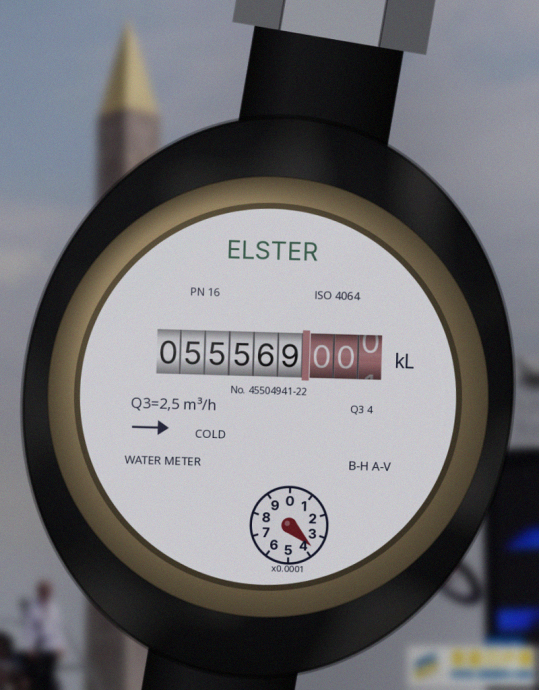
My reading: value=55569.0003 unit=kL
